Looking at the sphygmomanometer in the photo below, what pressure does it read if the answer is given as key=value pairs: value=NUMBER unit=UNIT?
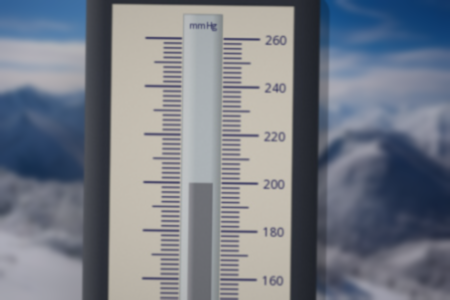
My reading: value=200 unit=mmHg
